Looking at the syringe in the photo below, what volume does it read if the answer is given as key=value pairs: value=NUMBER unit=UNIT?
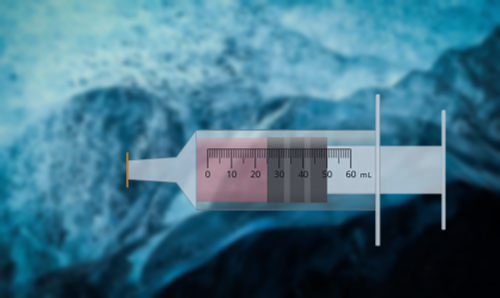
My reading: value=25 unit=mL
